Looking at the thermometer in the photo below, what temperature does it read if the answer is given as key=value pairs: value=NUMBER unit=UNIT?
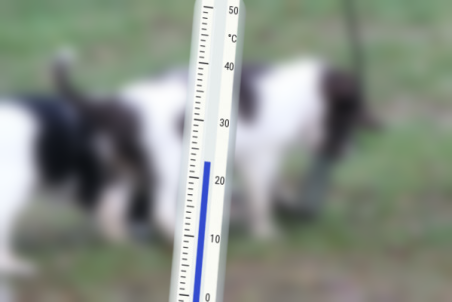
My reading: value=23 unit=°C
